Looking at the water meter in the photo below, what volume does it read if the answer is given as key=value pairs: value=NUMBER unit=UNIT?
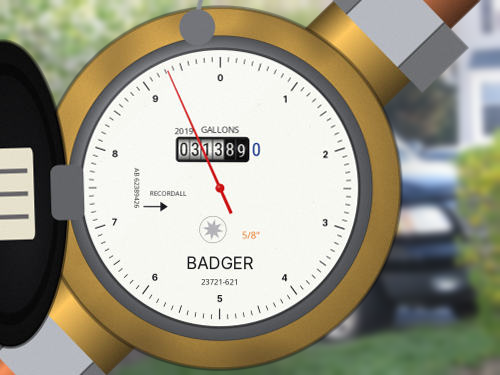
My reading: value=313889.3 unit=gal
